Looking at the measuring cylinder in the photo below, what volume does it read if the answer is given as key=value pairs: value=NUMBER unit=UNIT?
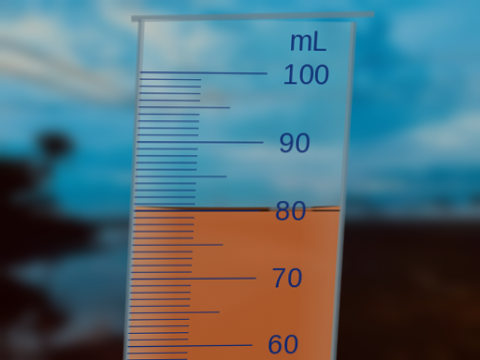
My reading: value=80 unit=mL
